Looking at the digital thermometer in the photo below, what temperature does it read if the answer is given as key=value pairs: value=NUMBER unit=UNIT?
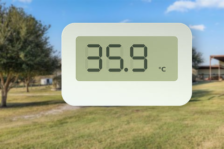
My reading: value=35.9 unit=°C
